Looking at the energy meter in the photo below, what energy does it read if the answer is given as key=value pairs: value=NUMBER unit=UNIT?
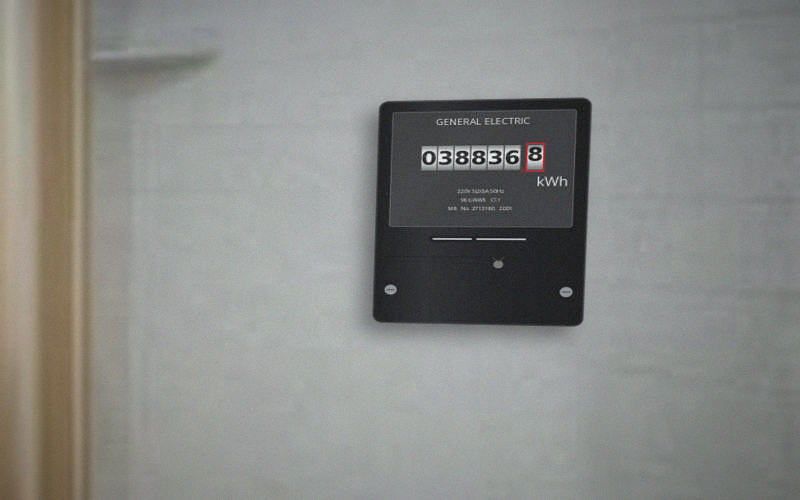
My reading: value=38836.8 unit=kWh
